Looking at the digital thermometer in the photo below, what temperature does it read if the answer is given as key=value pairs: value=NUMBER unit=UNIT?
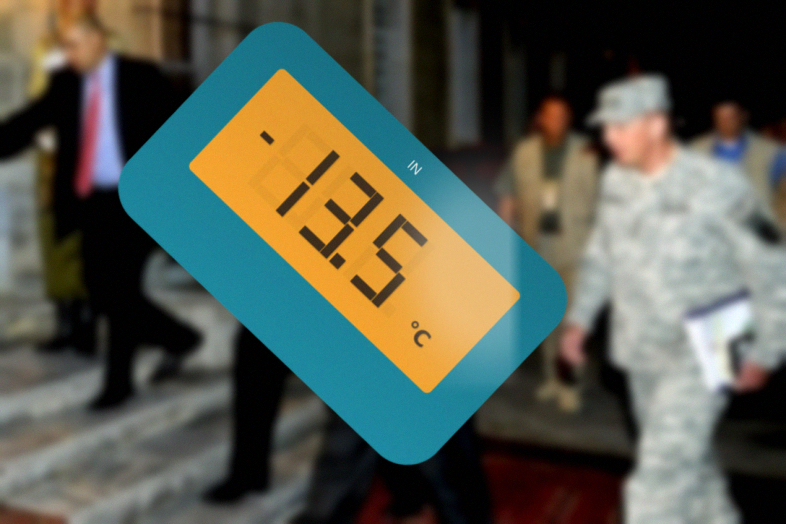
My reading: value=-13.5 unit=°C
